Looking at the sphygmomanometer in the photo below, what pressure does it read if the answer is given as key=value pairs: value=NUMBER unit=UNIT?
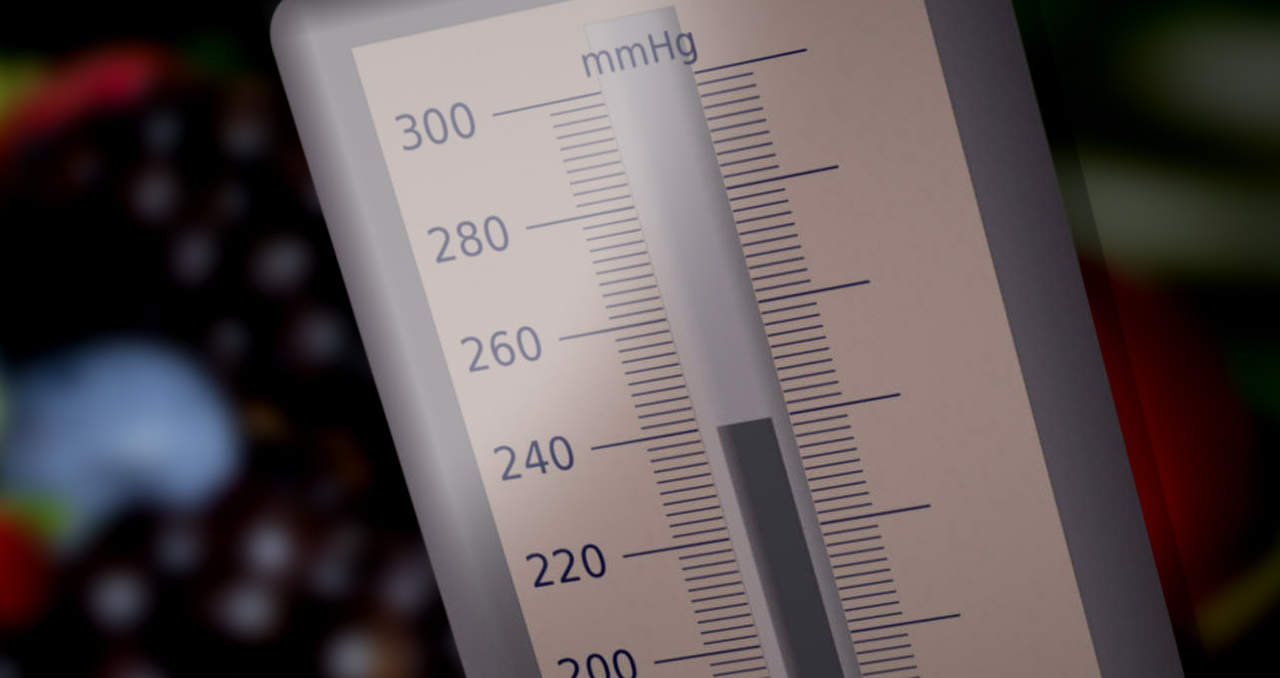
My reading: value=240 unit=mmHg
